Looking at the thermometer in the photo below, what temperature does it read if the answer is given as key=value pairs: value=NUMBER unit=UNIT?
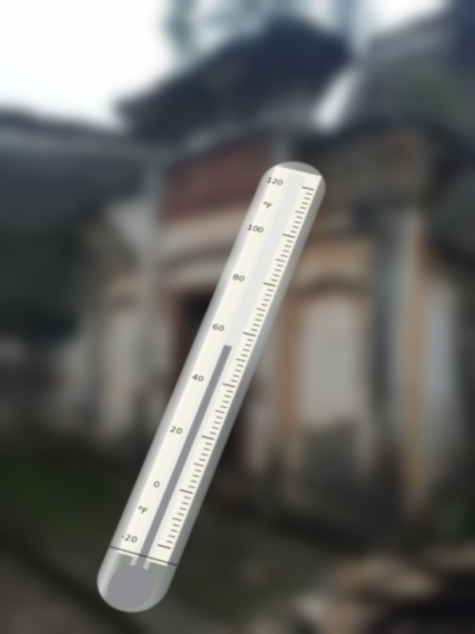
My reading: value=54 unit=°F
